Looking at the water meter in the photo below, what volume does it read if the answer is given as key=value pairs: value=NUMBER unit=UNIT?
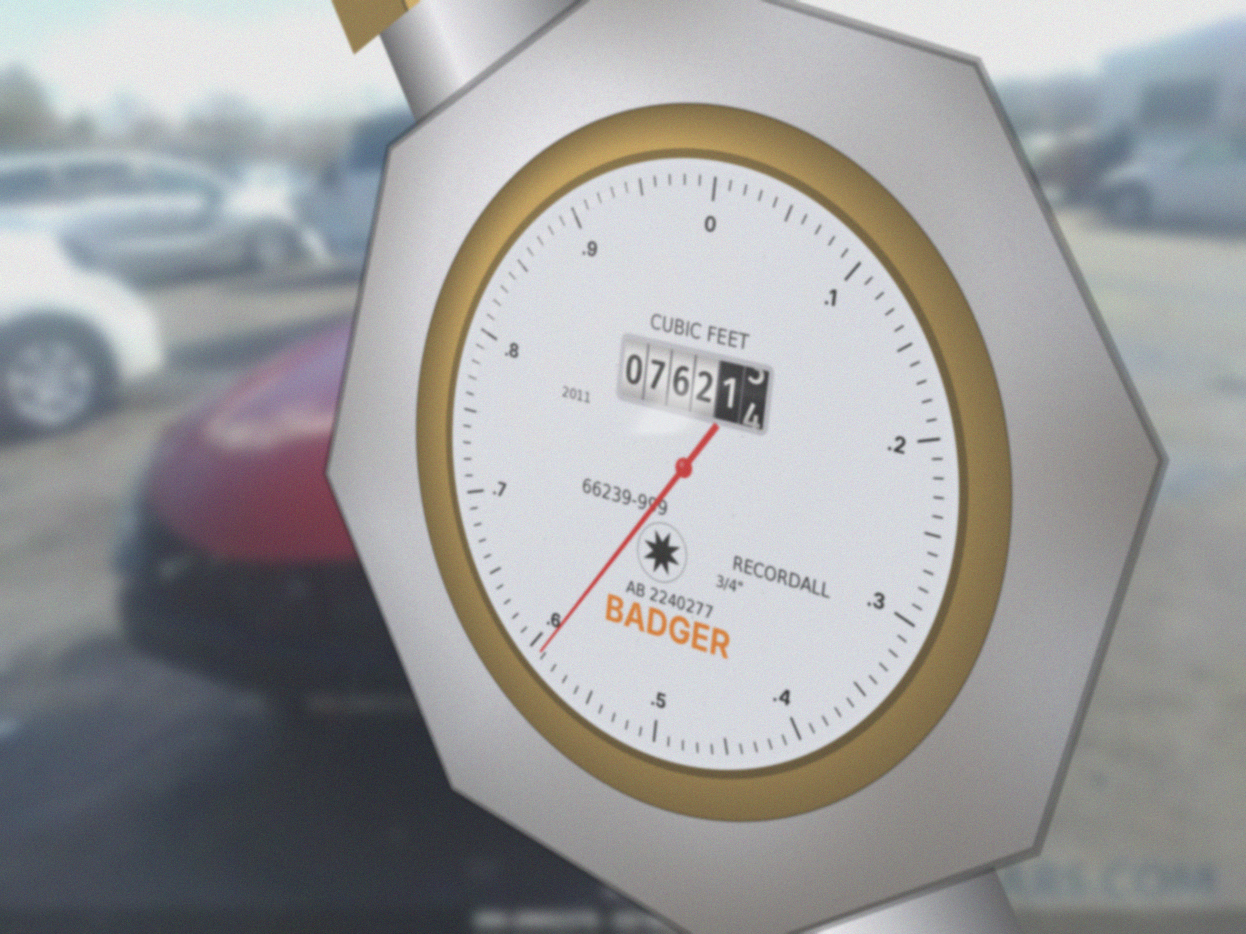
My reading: value=76213.59 unit=ft³
